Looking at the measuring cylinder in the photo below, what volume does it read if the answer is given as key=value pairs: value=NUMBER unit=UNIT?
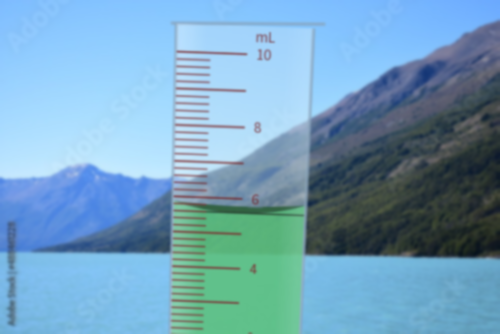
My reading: value=5.6 unit=mL
